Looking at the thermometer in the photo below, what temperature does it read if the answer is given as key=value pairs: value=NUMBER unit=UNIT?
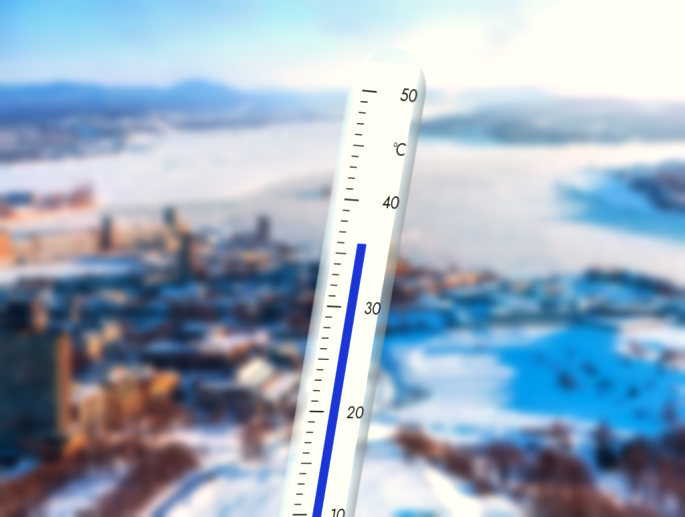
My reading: value=36 unit=°C
